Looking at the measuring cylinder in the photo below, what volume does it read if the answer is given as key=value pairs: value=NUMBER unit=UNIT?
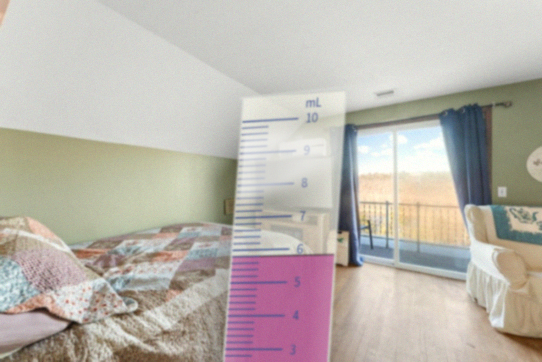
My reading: value=5.8 unit=mL
